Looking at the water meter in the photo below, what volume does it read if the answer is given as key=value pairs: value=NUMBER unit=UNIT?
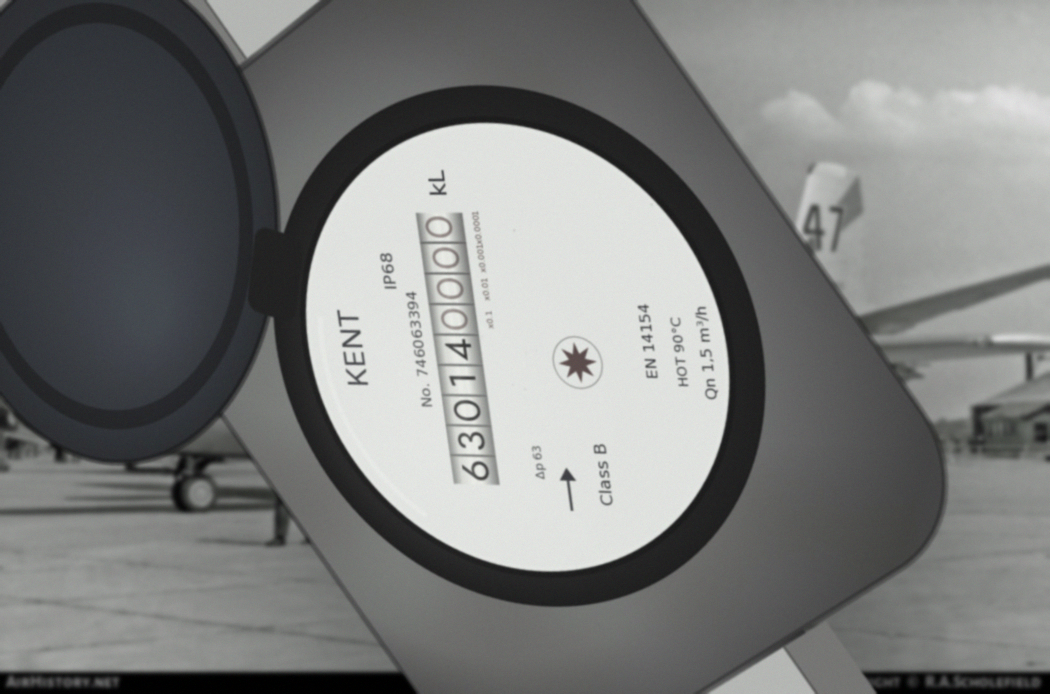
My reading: value=63014.0000 unit=kL
